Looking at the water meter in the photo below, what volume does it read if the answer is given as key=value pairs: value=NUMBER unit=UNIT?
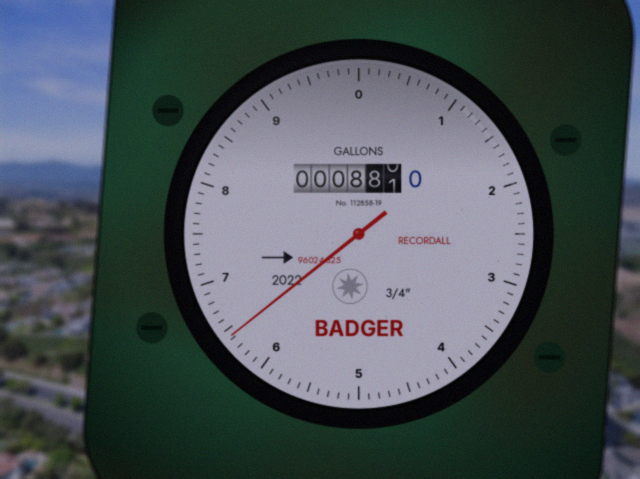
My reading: value=8806.4 unit=gal
